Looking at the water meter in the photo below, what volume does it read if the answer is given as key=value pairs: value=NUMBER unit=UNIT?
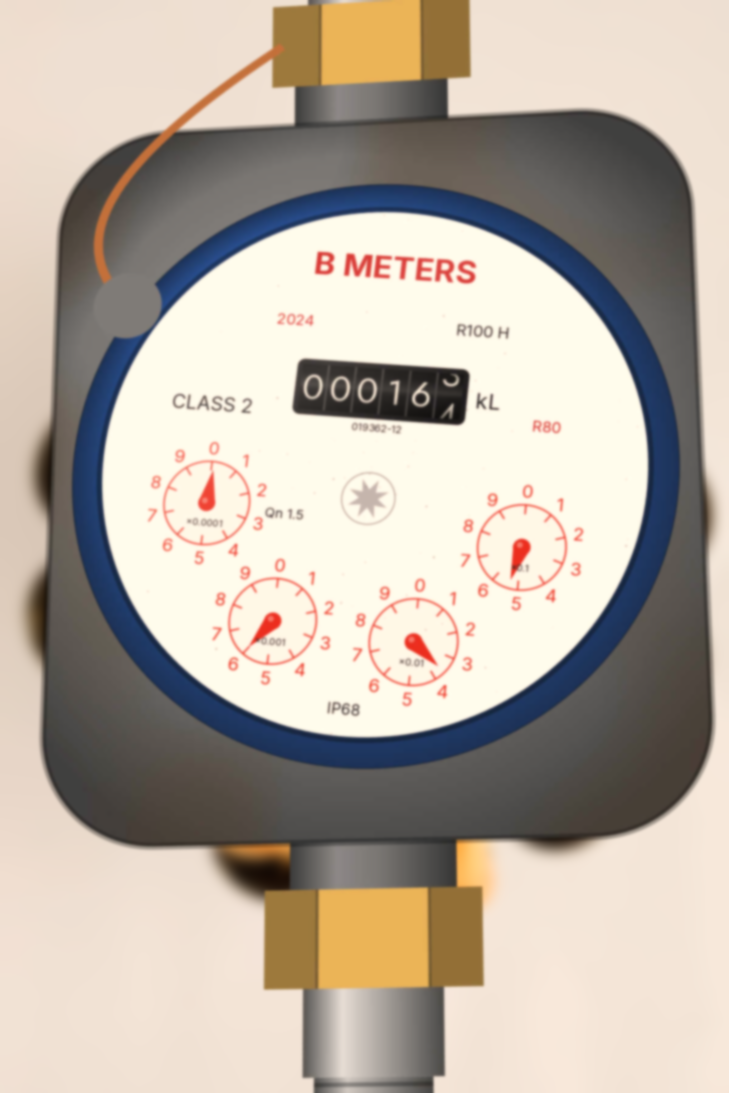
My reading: value=163.5360 unit=kL
